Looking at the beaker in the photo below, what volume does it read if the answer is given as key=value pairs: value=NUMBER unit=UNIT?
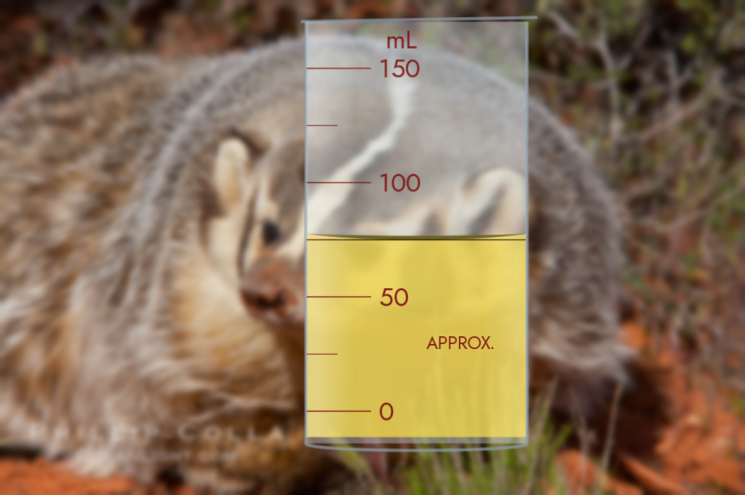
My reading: value=75 unit=mL
